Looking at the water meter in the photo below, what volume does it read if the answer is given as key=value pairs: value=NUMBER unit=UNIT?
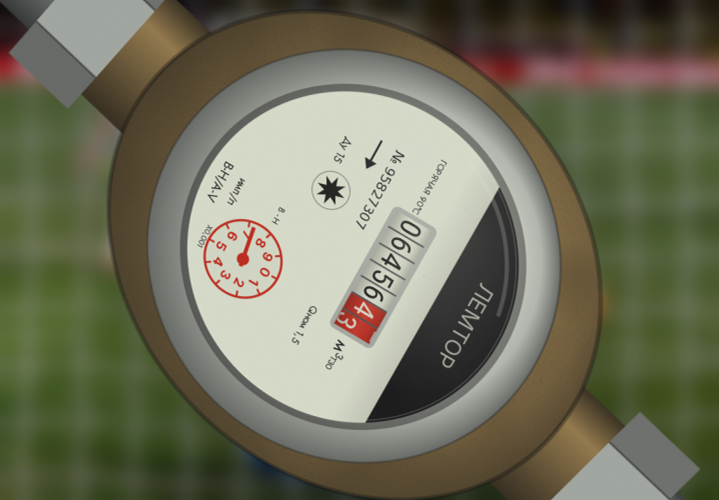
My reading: value=6456.427 unit=m³
